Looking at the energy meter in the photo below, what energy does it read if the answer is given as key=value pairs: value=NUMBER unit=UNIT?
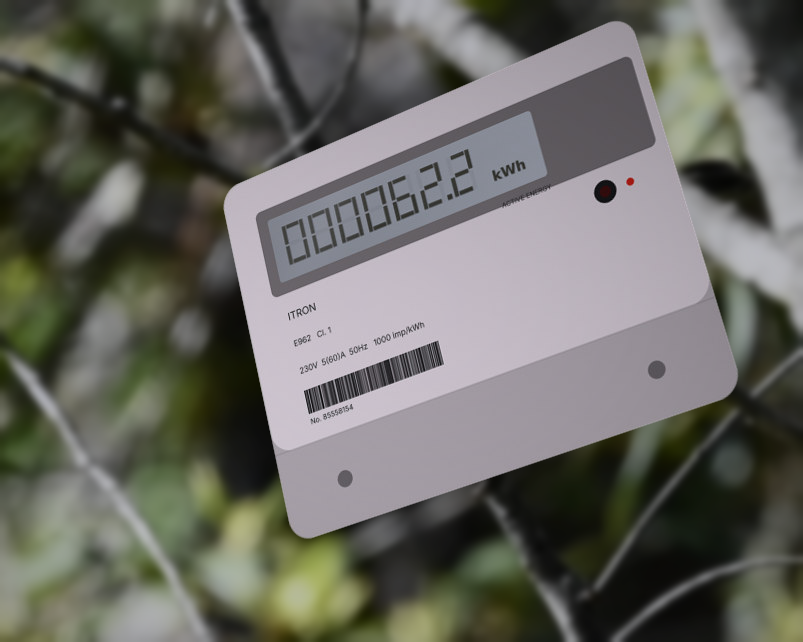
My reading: value=62.2 unit=kWh
